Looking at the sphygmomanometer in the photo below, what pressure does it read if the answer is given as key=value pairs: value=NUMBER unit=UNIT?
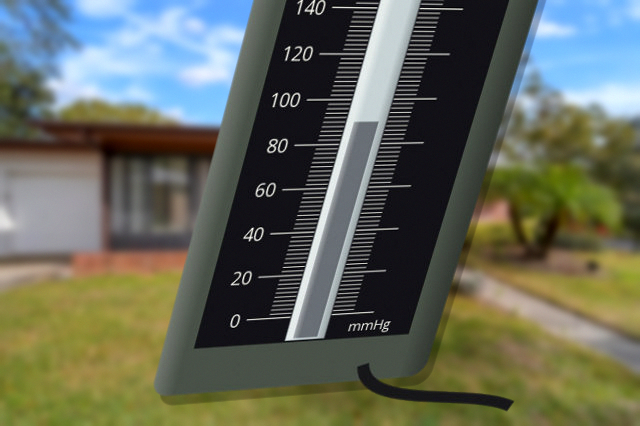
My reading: value=90 unit=mmHg
